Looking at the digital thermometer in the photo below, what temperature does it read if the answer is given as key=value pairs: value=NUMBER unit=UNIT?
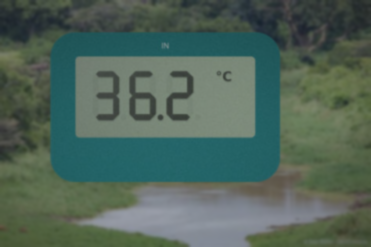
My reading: value=36.2 unit=°C
